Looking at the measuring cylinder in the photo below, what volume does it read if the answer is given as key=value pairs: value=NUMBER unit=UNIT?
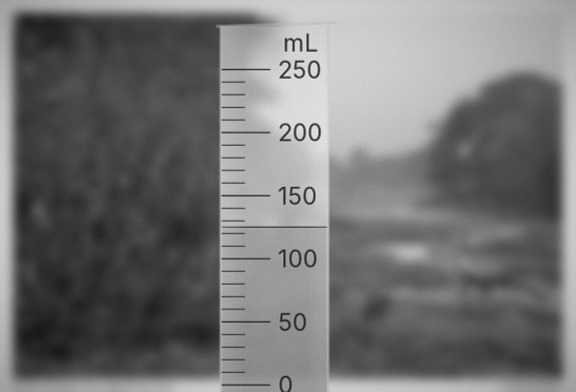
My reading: value=125 unit=mL
